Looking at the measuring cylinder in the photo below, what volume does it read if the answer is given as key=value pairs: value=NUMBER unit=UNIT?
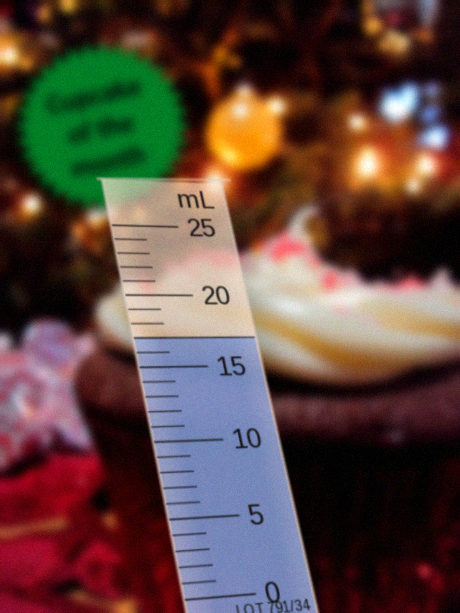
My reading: value=17 unit=mL
